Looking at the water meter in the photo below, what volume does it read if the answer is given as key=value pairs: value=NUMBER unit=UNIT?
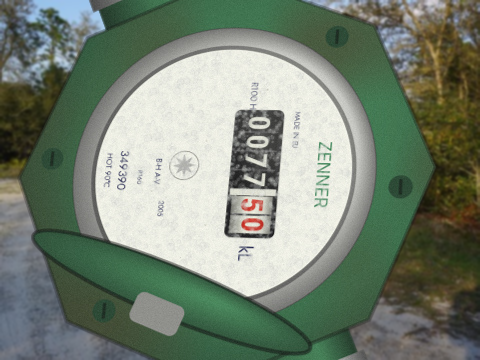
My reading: value=77.50 unit=kL
